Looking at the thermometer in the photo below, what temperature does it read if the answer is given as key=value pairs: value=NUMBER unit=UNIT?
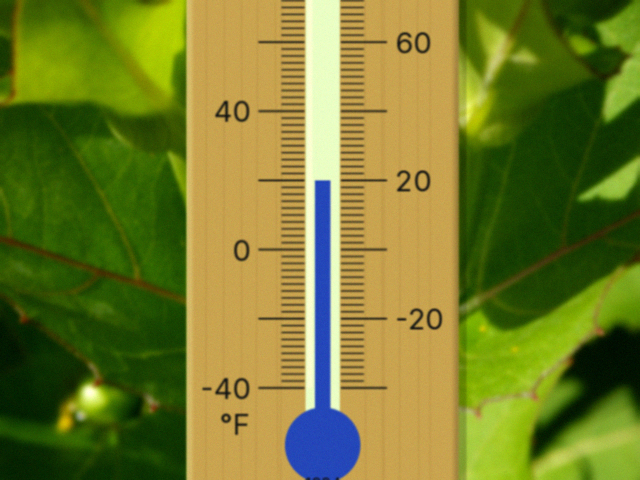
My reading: value=20 unit=°F
